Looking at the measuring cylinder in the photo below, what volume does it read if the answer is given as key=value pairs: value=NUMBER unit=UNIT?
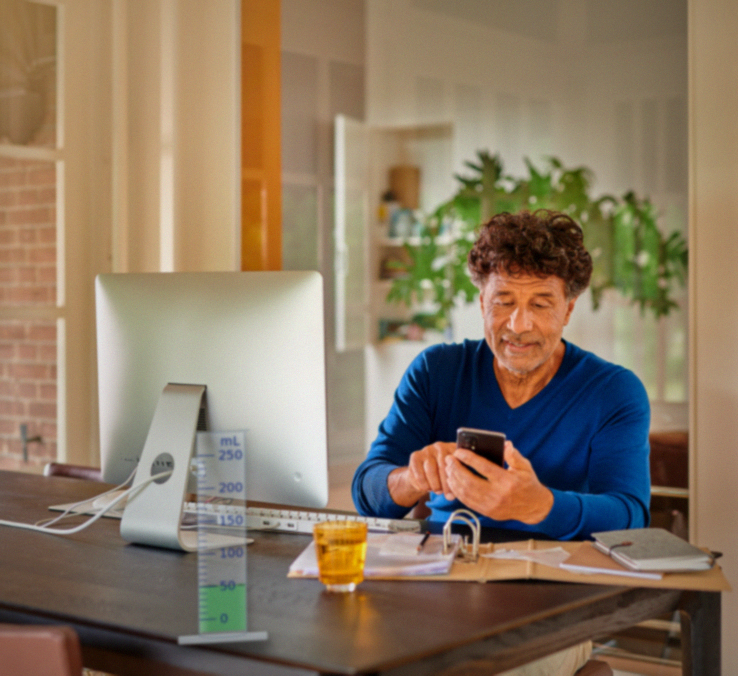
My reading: value=50 unit=mL
